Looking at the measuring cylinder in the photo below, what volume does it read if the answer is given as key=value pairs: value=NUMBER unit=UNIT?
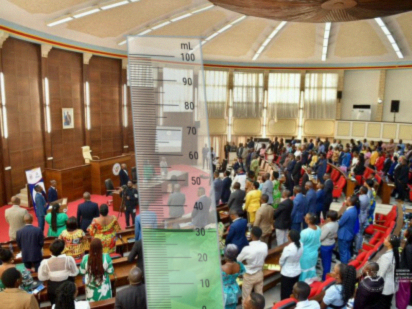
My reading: value=30 unit=mL
